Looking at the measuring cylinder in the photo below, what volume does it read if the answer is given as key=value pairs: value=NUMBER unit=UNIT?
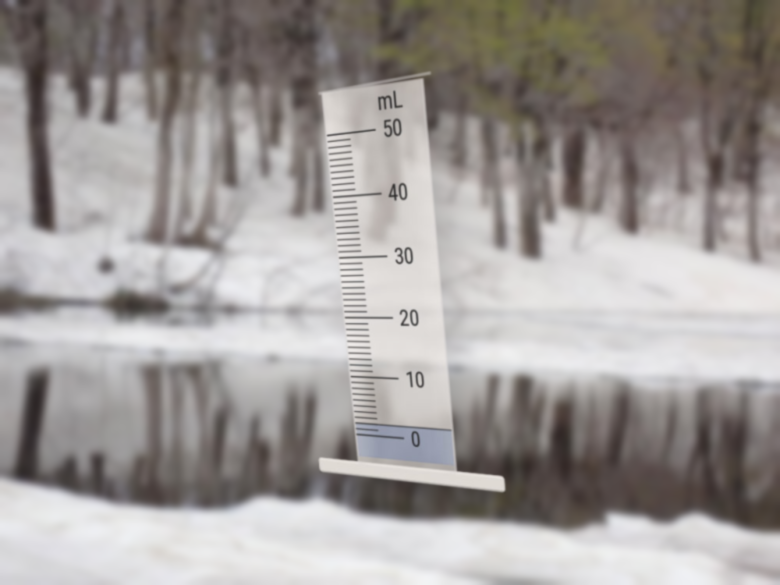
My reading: value=2 unit=mL
